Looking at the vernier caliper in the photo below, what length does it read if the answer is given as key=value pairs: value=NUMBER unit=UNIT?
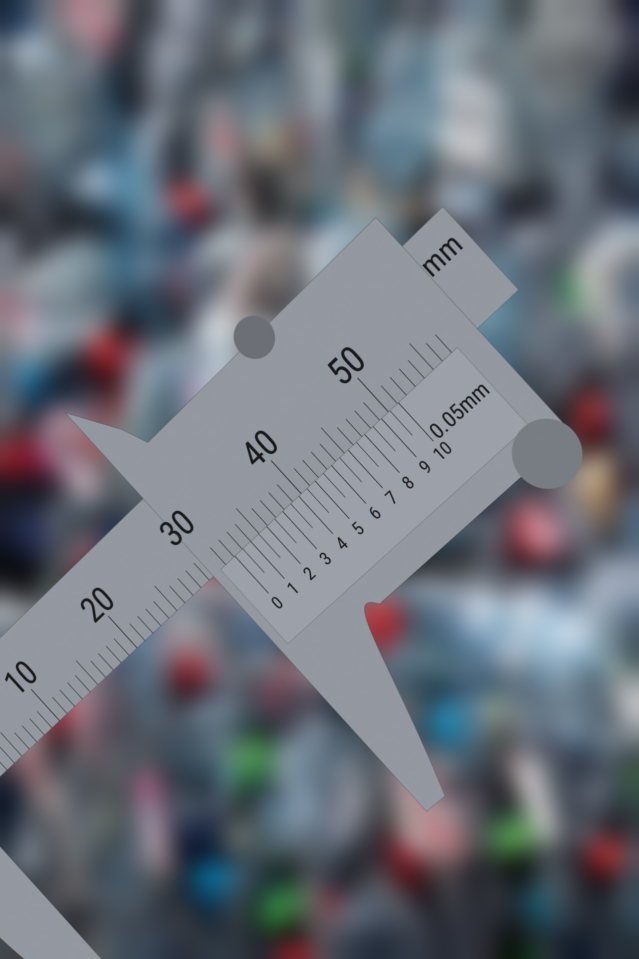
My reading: value=32.1 unit=mm
